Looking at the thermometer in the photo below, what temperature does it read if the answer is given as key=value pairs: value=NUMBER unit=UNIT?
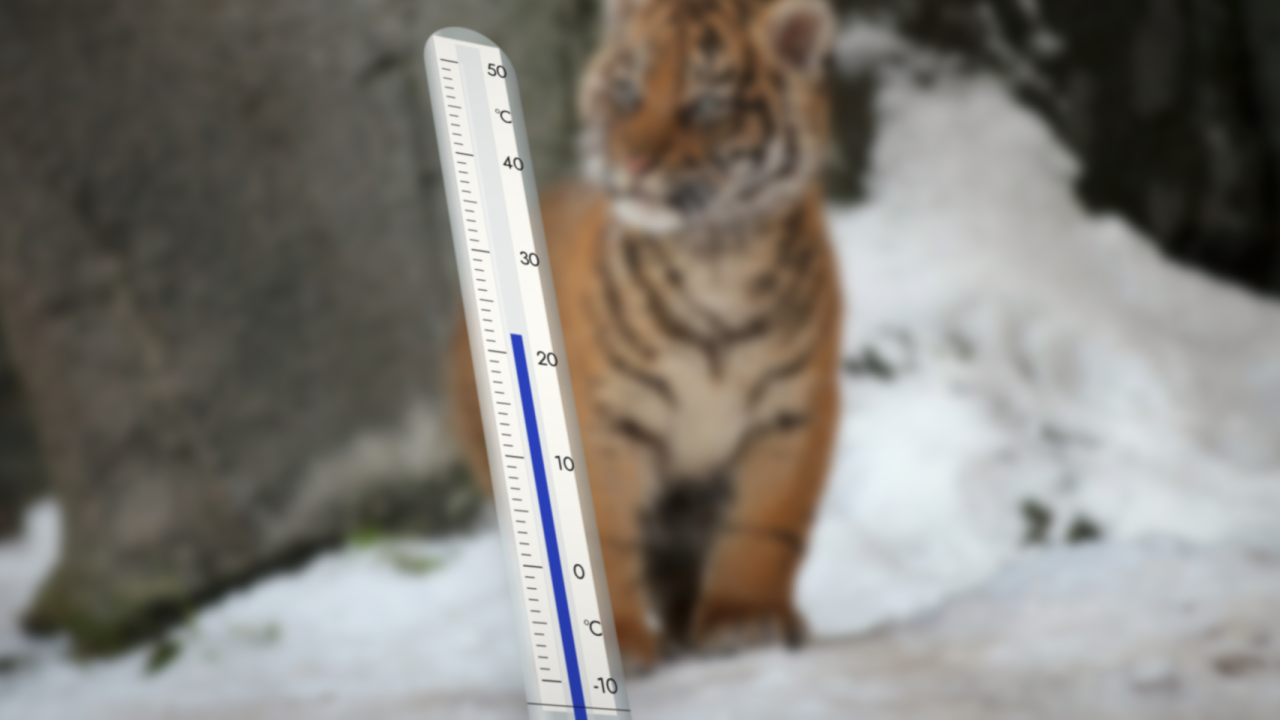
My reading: value=22 unit=°C
